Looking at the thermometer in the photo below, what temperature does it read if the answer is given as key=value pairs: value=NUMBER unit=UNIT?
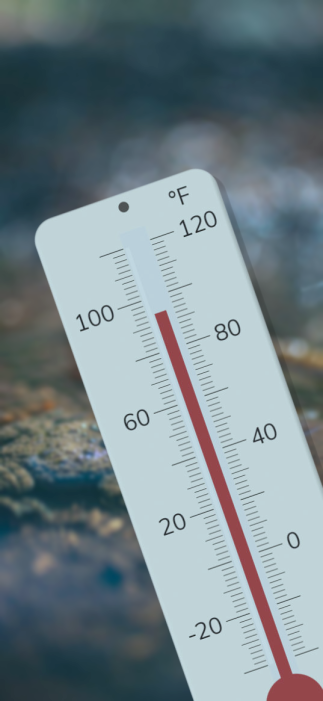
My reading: value=94 unit=°F
